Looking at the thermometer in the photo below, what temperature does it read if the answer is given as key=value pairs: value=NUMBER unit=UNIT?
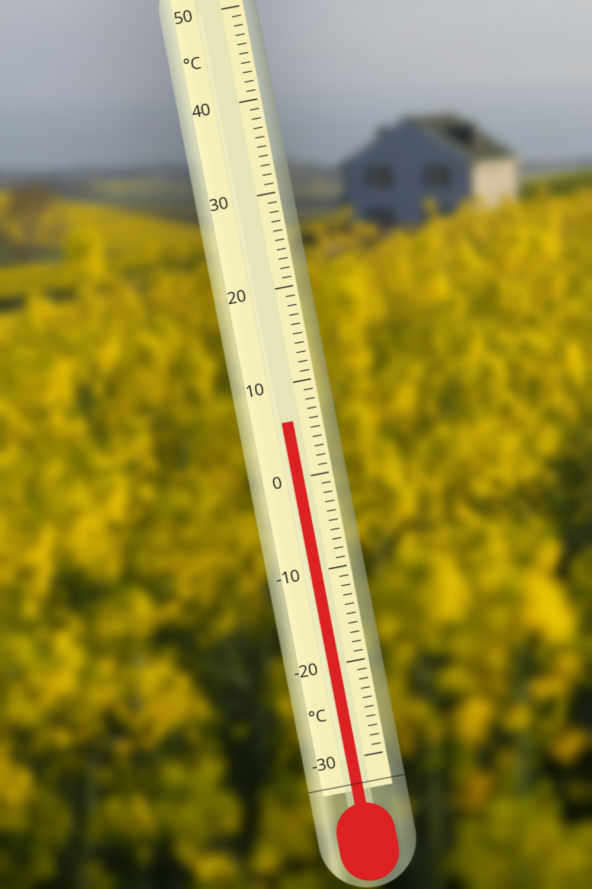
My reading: value=6 unit=°C
